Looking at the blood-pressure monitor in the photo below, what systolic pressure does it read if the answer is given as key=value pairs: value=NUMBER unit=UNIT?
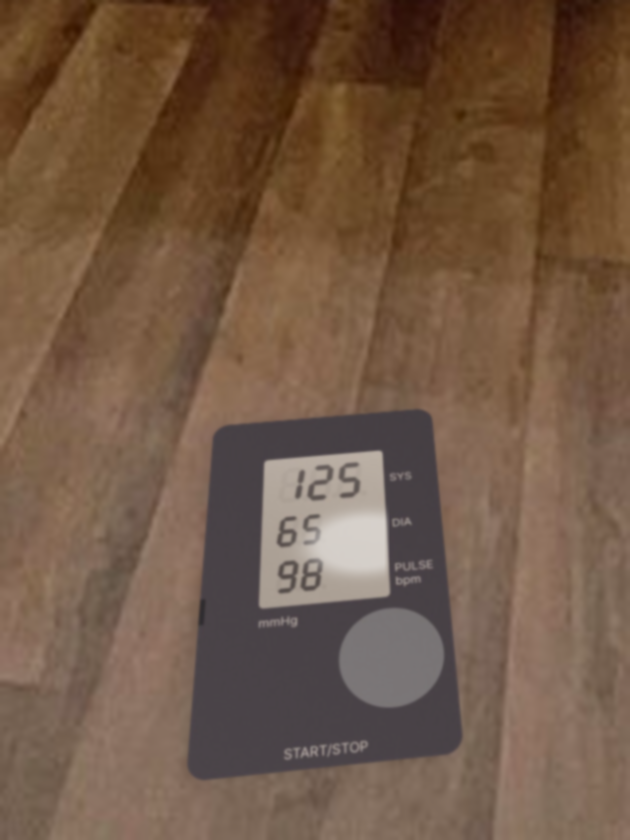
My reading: value=125 unit=mmHg
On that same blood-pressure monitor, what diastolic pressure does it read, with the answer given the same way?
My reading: value=65 unit=mmHg
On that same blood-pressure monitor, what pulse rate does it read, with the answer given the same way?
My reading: value=98 unit=bpm
